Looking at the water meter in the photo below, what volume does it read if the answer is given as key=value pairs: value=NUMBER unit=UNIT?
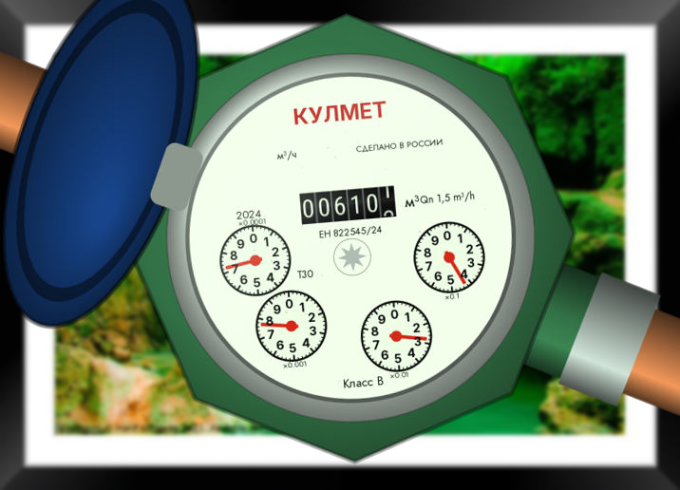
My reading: value=6101.4277 unit=m³
